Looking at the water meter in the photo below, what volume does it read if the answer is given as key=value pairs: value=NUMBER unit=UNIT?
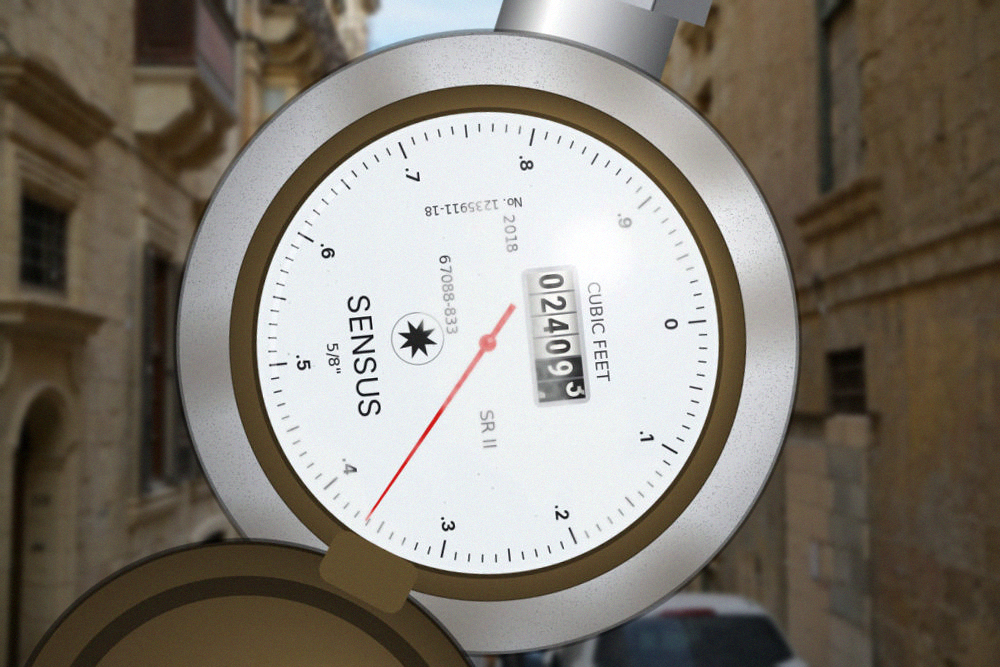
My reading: value=24093.36 unit=ft³
